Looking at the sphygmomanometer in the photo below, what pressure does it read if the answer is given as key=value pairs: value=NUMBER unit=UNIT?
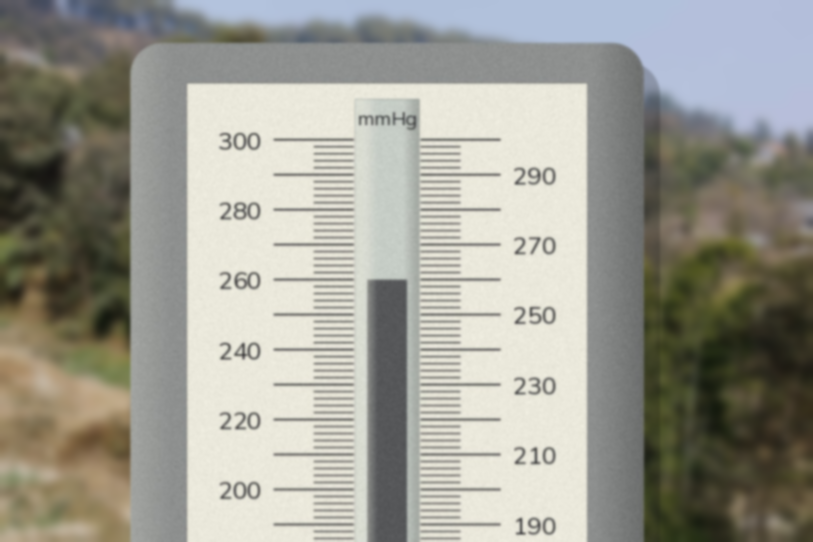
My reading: value=260 unit=mmHg
